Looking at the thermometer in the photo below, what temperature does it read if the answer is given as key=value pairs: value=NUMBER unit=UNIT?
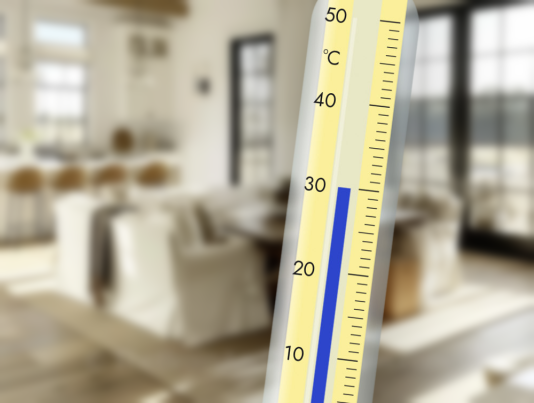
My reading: value=30 unit=°C
